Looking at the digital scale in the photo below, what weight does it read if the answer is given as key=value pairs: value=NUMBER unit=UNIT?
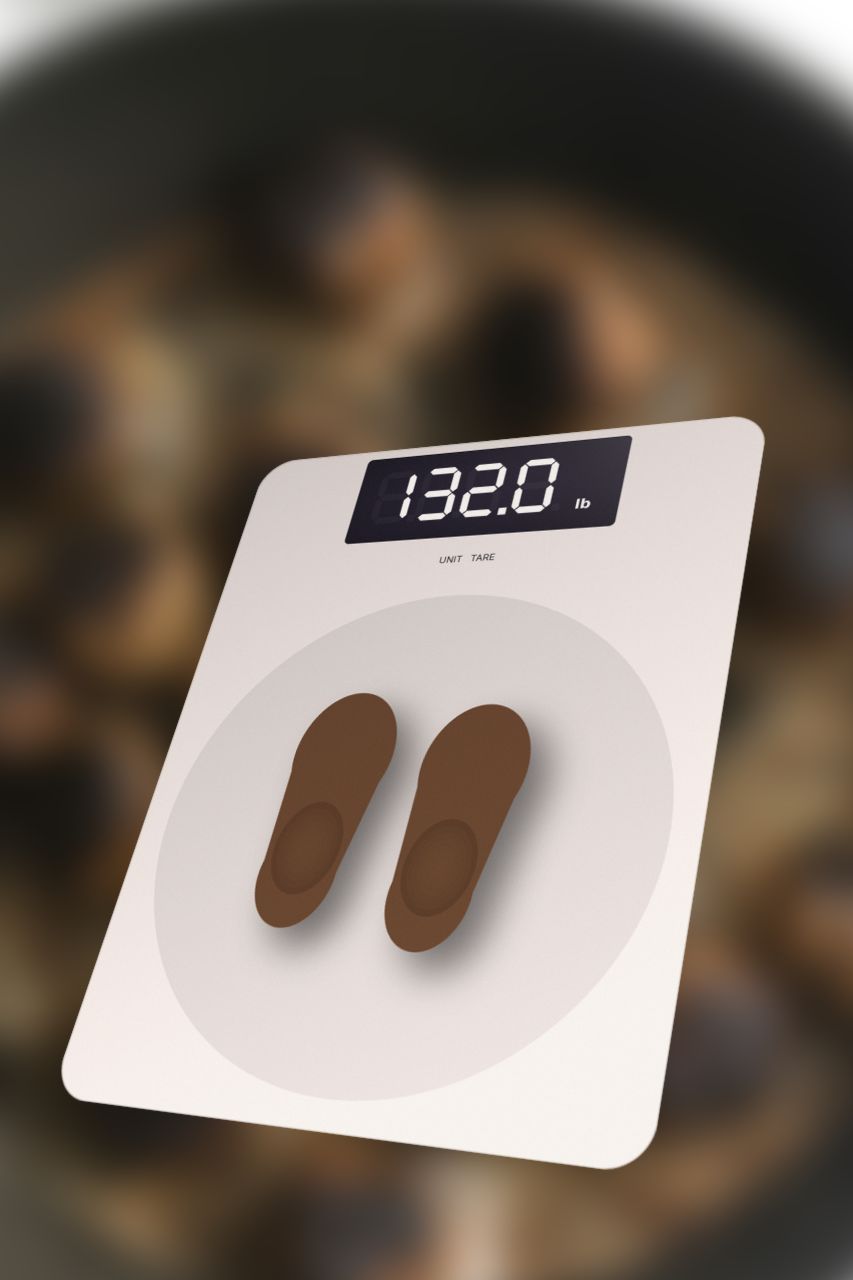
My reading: value=132.0 unit=lb
